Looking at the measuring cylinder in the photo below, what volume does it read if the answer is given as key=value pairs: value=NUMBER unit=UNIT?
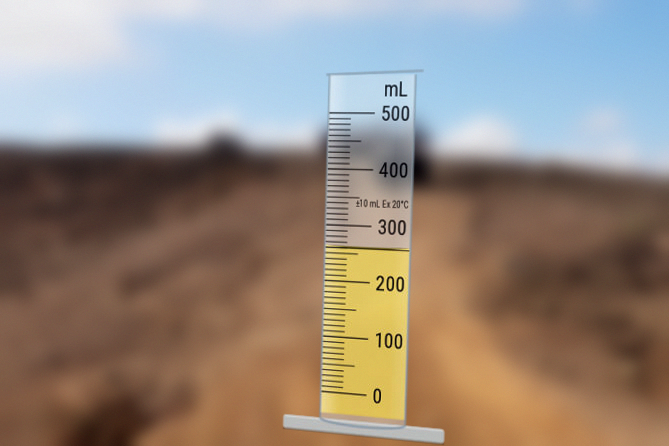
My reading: value=260 unit=mL
